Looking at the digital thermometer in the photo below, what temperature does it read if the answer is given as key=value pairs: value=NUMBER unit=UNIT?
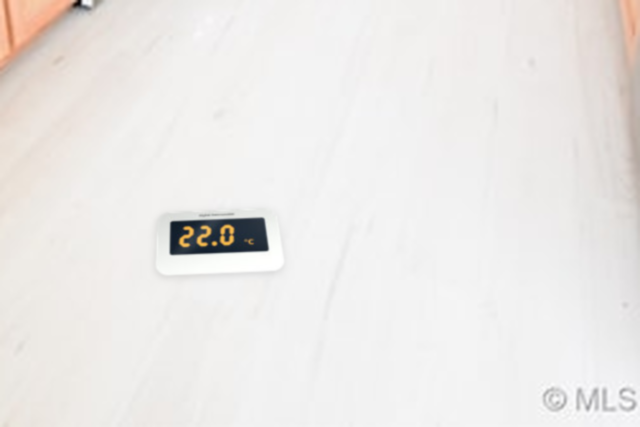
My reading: value=22.0 unit=°C
